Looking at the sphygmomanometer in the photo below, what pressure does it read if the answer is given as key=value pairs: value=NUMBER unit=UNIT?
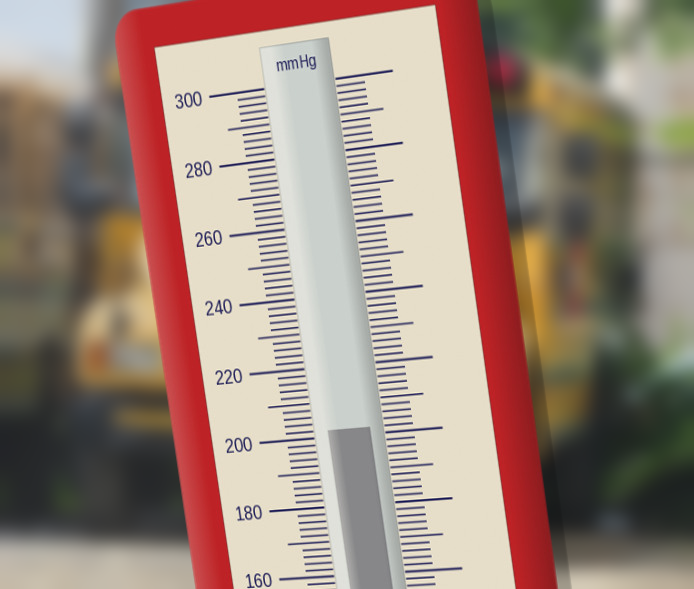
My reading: value=202 unit=mmHg
